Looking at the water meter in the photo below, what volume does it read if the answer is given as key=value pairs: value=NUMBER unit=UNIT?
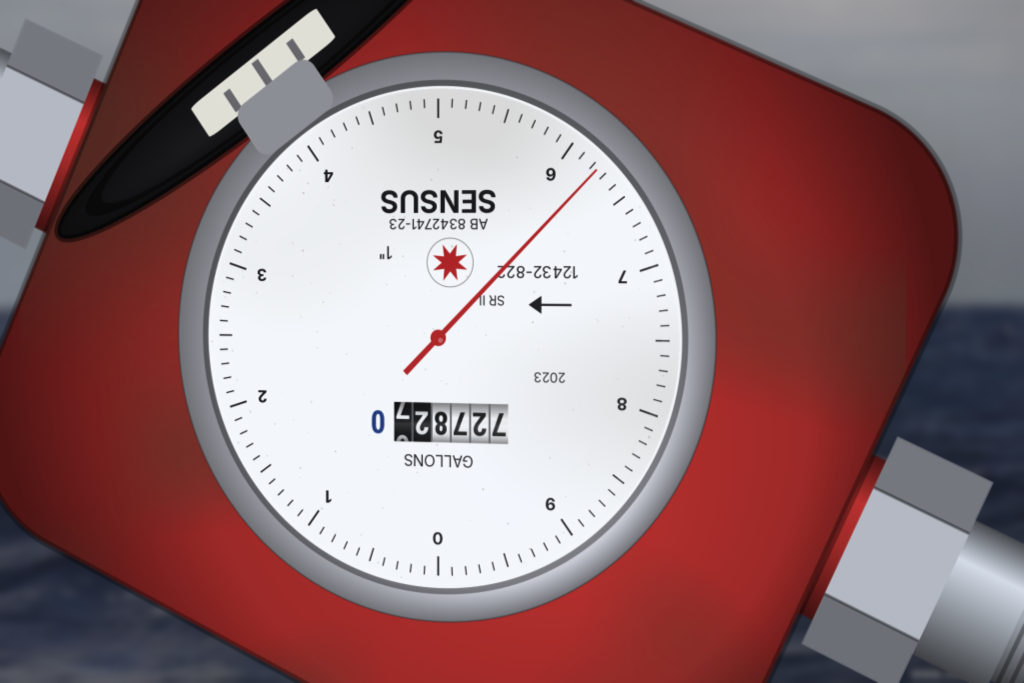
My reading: value=7278266.2 unit=gal
